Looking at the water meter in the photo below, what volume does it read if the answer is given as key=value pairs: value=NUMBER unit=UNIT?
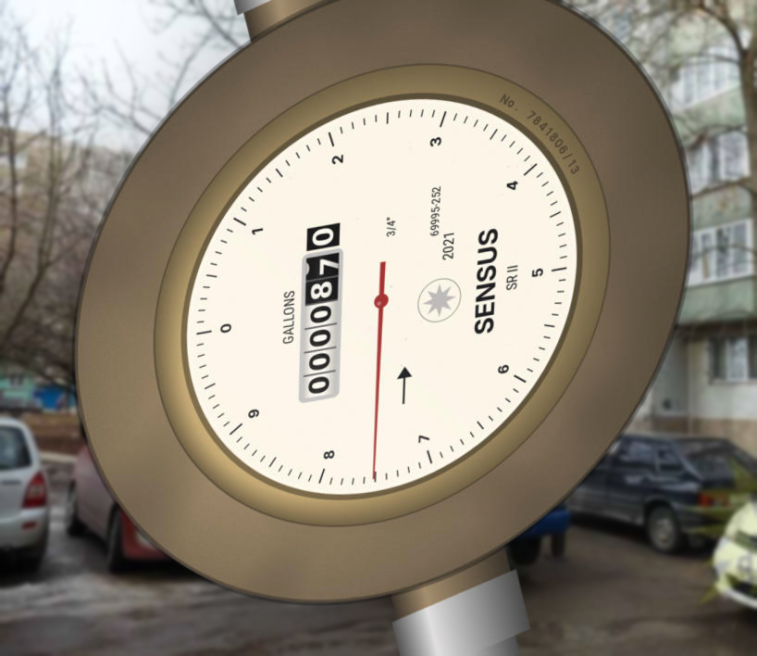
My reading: value=867.5 unit=gal
